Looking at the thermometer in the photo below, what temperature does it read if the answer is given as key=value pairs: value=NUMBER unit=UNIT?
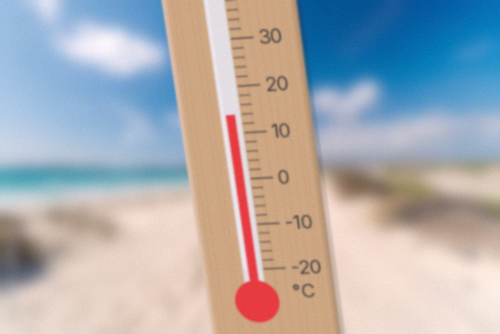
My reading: value=14 unit=°C
